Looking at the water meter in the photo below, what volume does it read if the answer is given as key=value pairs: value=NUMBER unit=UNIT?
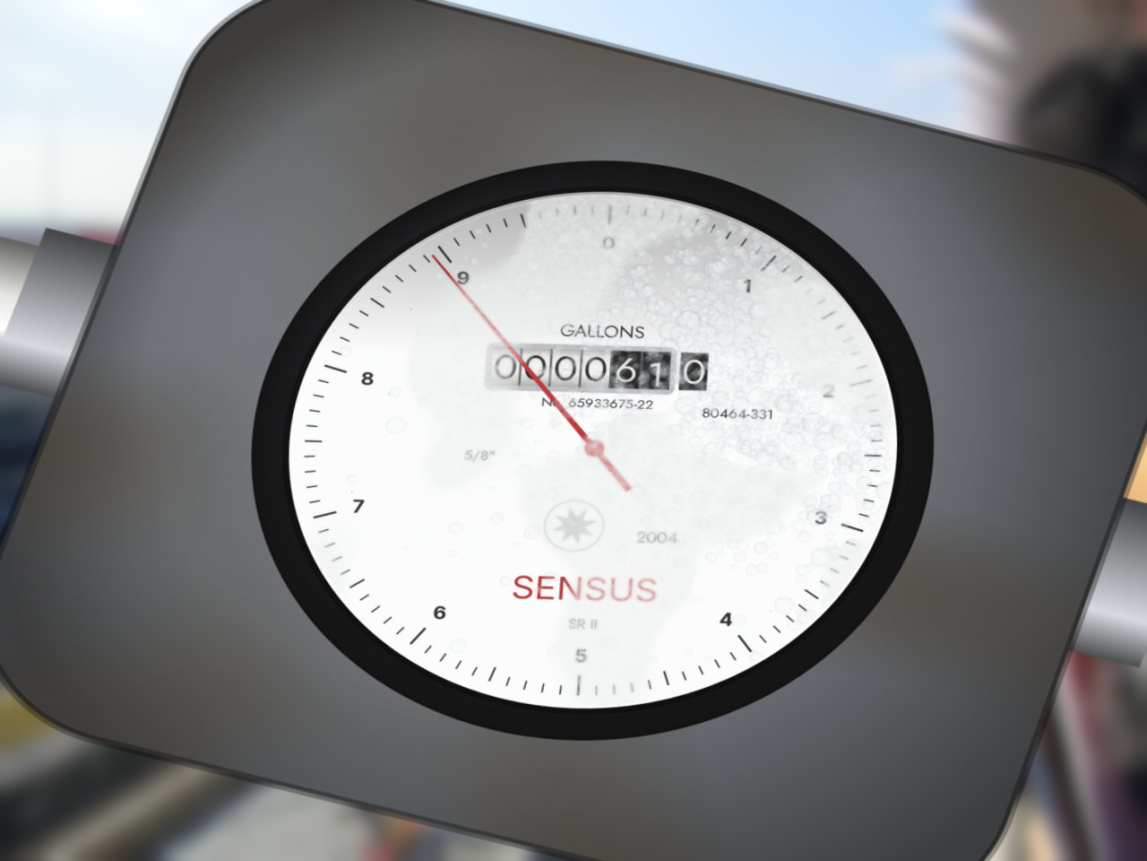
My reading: value=608.9 unit=gal
